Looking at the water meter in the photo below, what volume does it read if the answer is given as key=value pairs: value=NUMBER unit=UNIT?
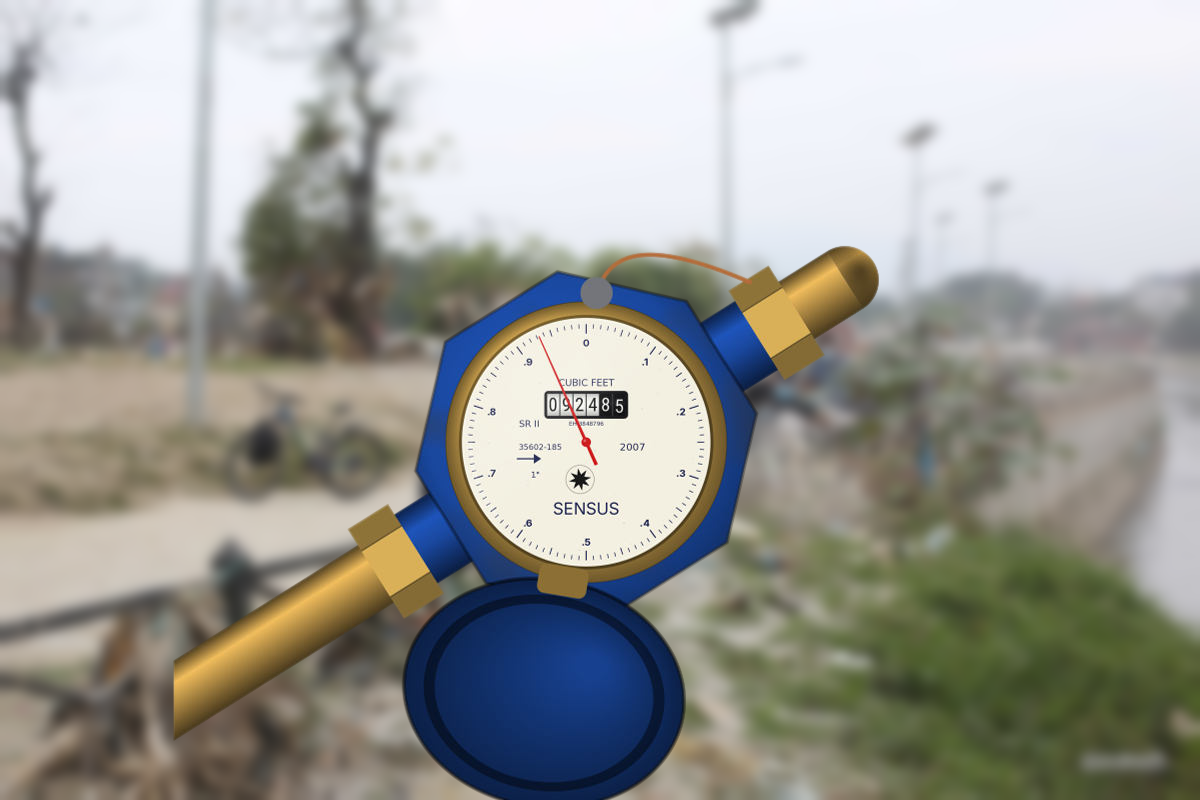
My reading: value=92484.93 unit=ft³
